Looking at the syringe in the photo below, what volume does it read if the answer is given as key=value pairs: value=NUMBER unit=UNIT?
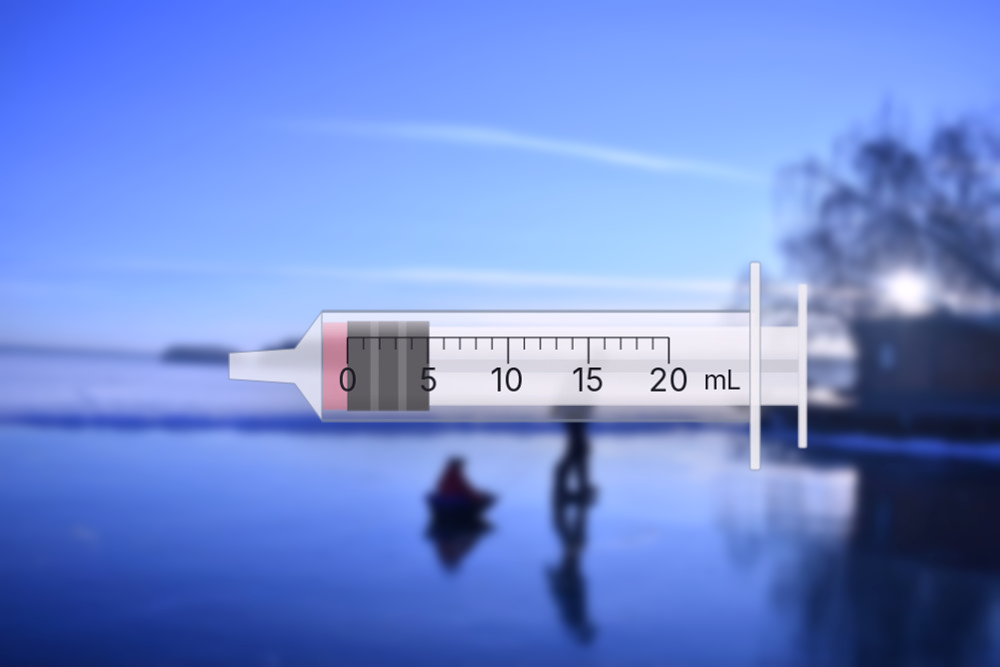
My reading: value=0 unit=mL
